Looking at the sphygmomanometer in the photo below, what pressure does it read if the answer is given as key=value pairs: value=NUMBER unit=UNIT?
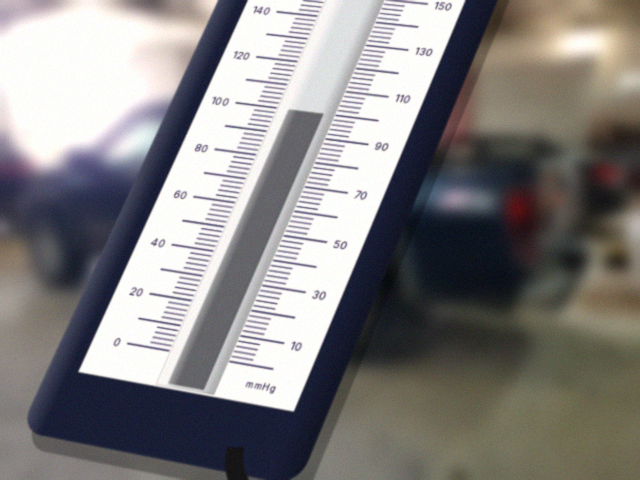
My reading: value=100 unit=mmHg
